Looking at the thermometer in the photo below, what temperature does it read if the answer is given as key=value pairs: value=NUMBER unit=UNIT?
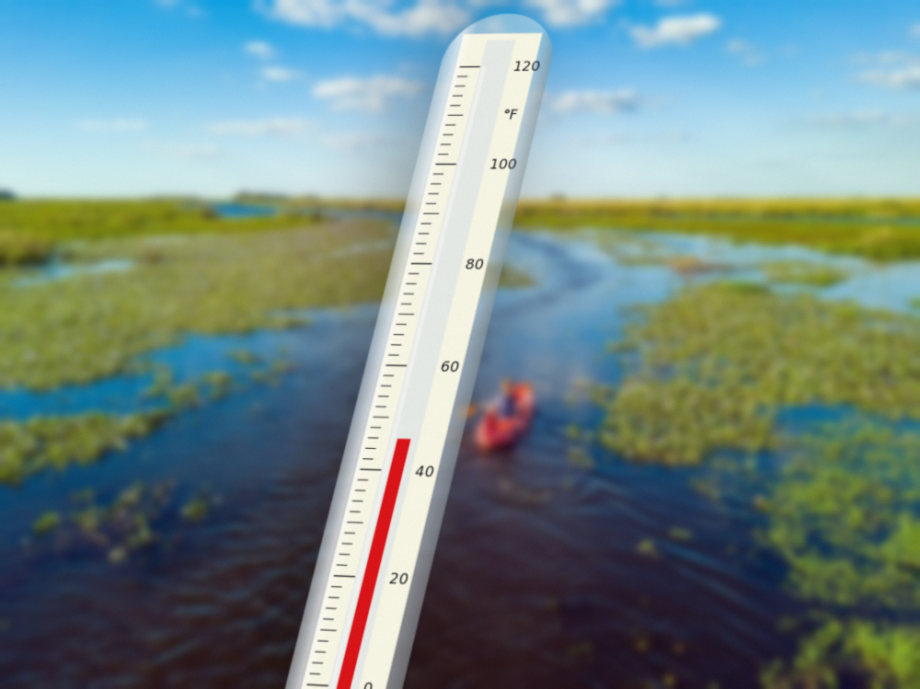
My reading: value=46 unit=°F
